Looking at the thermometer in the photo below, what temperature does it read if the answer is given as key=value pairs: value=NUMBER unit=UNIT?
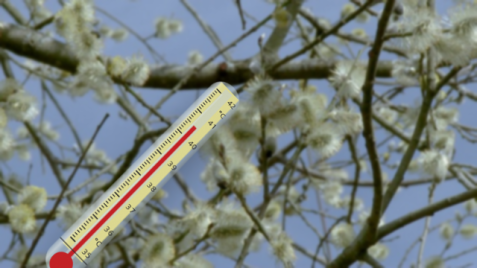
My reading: value=40.5 unit=°C
